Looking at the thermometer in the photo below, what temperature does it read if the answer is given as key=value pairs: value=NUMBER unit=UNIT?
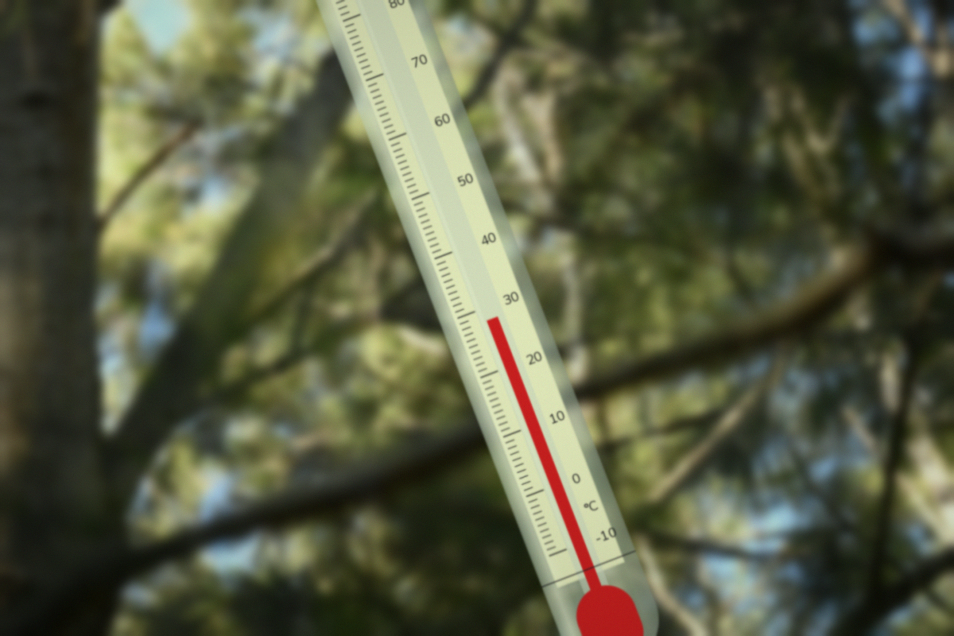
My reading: value=28 unit=°C
